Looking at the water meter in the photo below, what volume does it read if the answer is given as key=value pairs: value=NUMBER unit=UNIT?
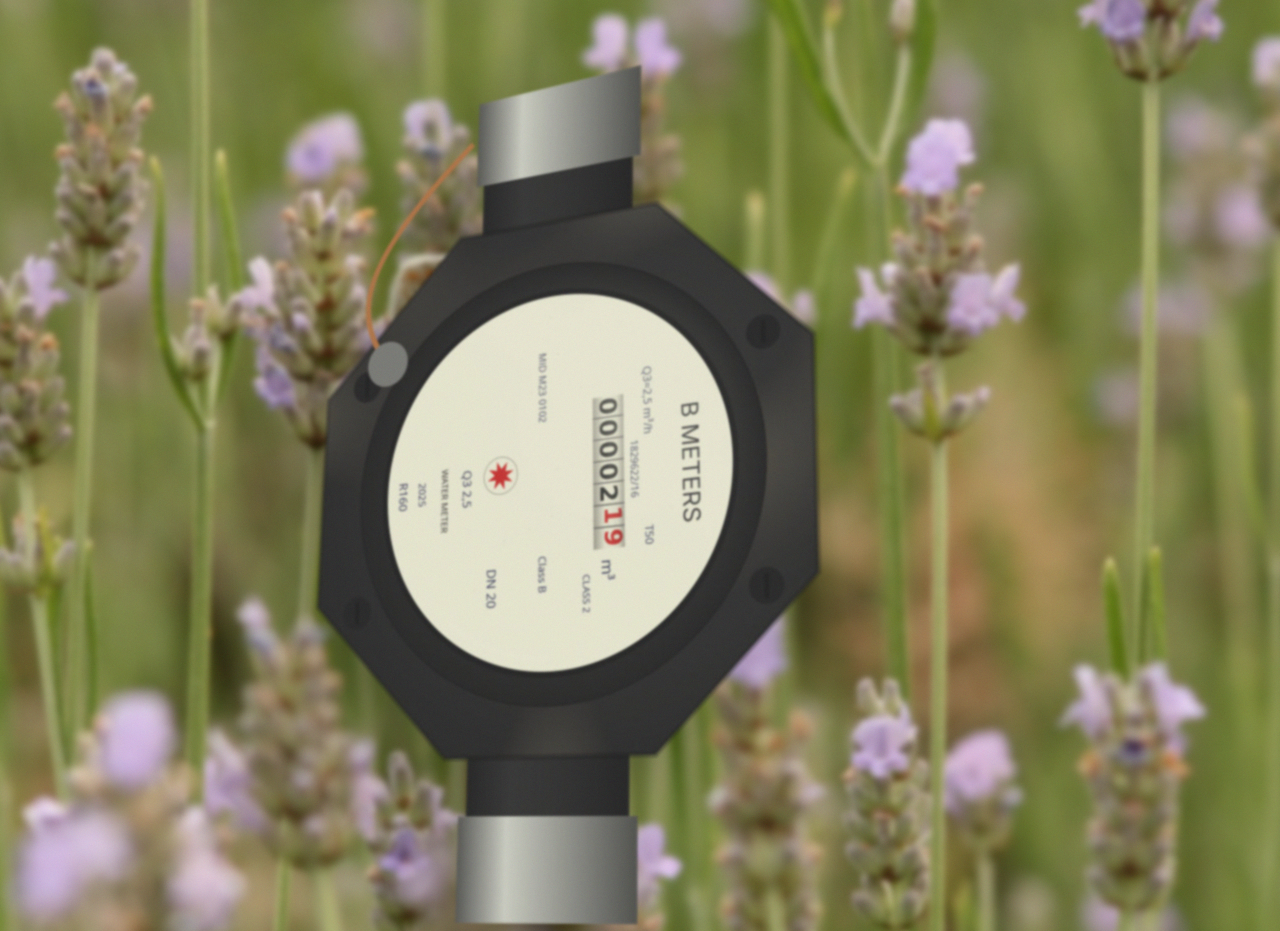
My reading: value=2.19 unit=m³
